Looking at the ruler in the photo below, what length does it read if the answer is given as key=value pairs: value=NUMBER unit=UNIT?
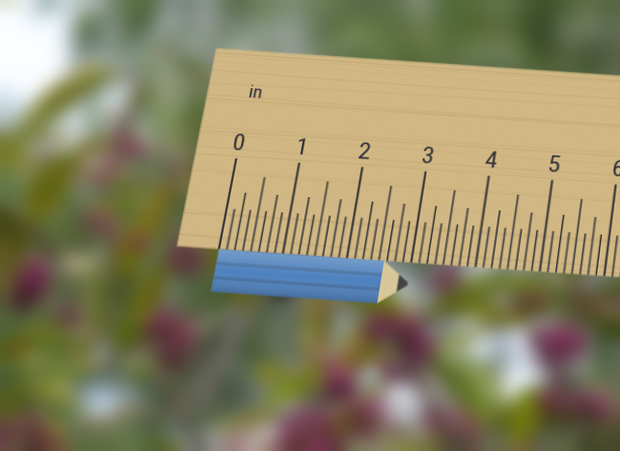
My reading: value=3 unit=in
